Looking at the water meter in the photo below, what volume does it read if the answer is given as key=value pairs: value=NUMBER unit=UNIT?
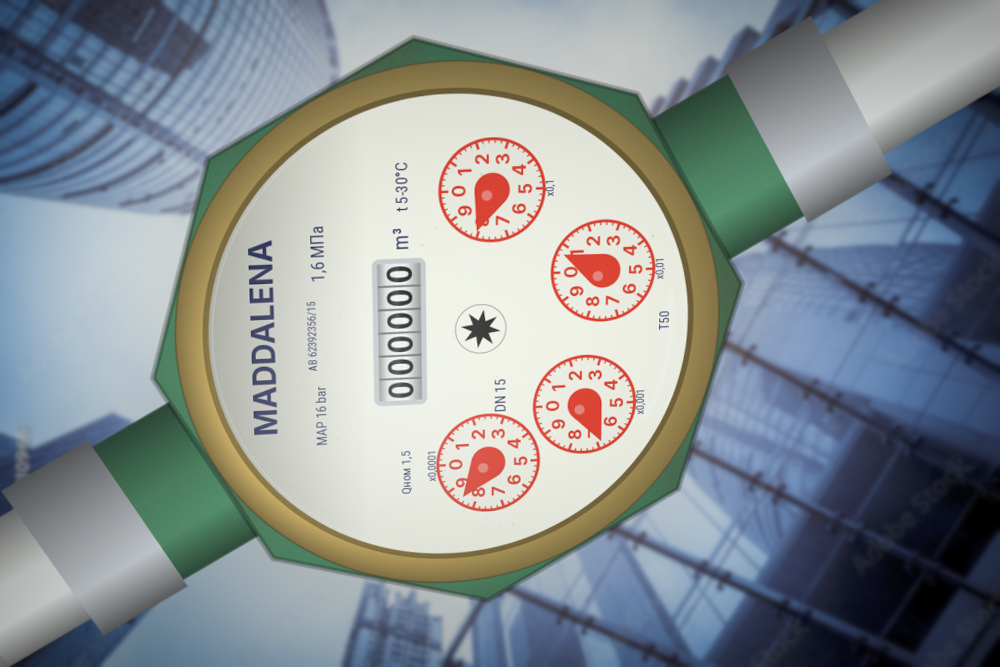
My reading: value=0.8068 unit=m³
